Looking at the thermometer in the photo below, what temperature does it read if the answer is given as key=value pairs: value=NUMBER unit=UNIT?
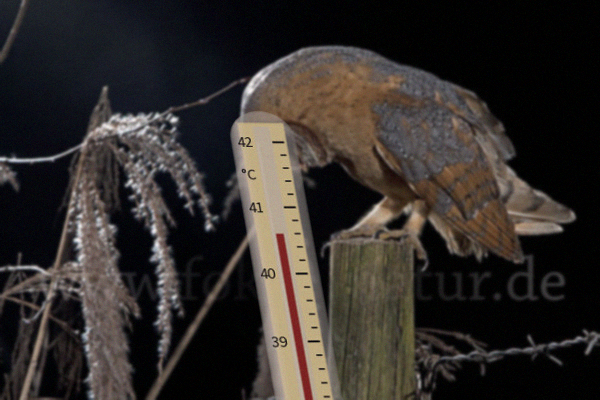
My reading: value=40.6 unit=°C
